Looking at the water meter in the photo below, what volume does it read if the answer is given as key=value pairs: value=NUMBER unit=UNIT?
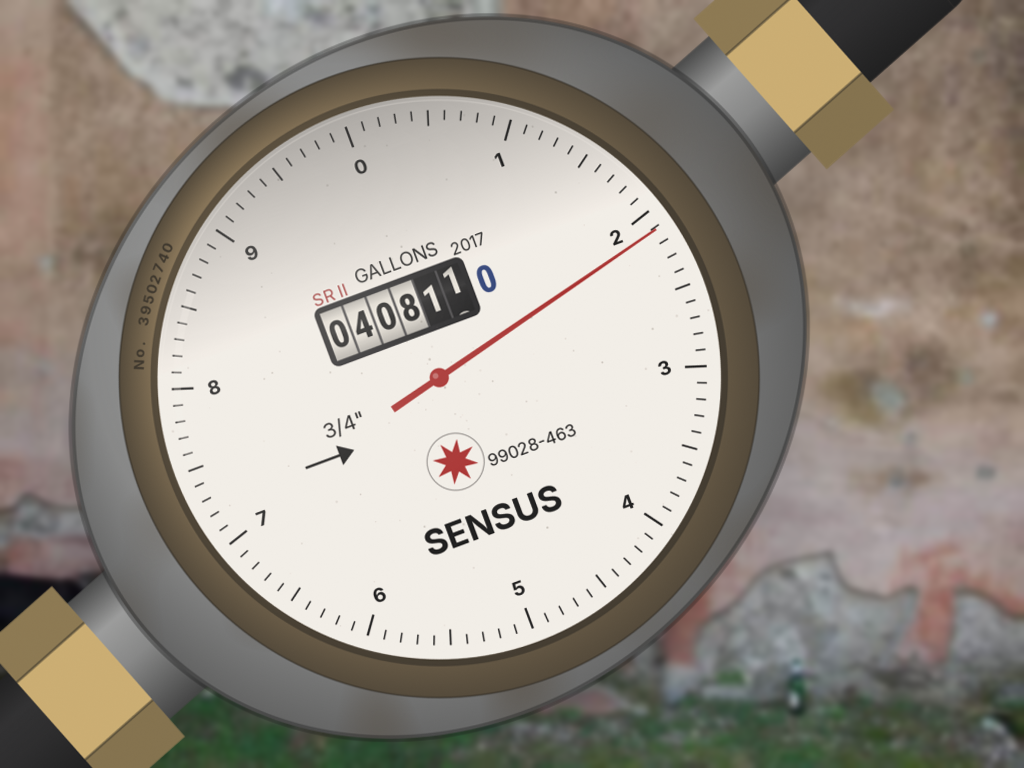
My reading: value=408112.1 unit=gal
